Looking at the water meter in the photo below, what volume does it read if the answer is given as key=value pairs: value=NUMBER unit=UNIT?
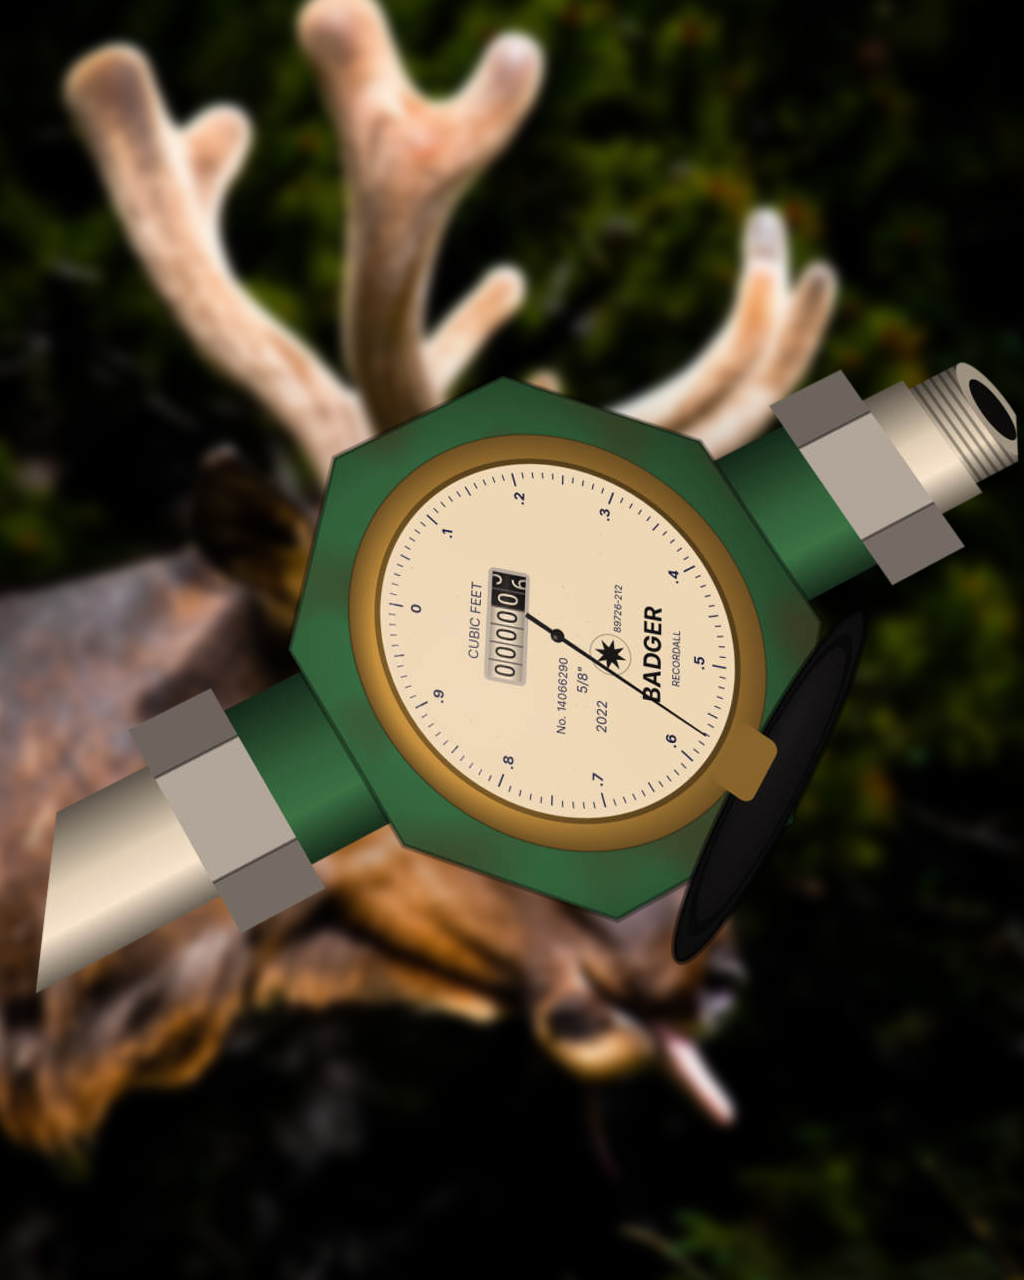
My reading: value=5.57 unit=ft³
